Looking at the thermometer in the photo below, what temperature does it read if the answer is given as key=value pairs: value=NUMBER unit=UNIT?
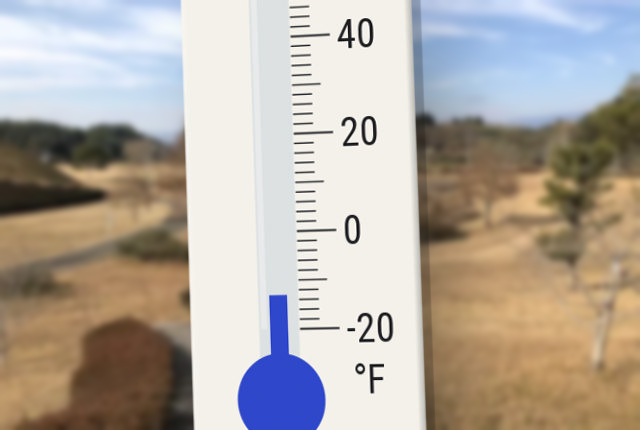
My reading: value=-13 unit=°F
